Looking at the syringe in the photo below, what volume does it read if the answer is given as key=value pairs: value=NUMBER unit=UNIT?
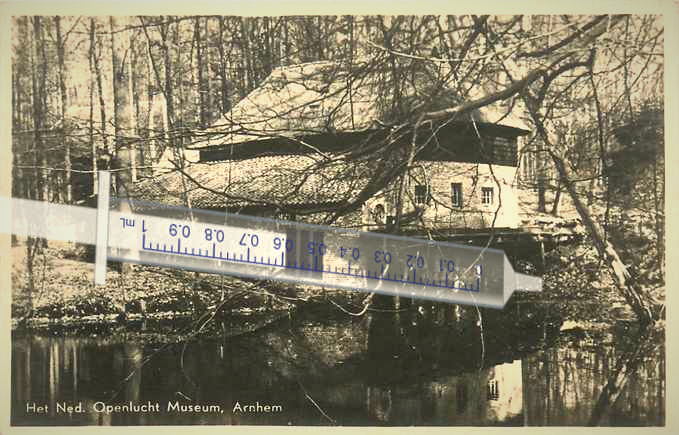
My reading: value=0.48 unit=mL
